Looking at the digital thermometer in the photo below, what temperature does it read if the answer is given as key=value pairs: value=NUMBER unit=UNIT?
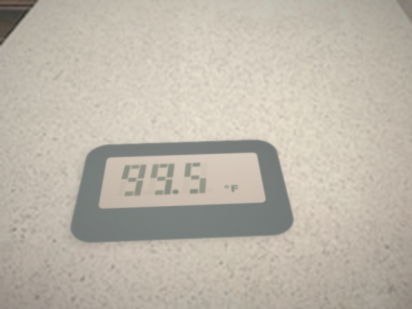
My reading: value=99.5 unit=°F
